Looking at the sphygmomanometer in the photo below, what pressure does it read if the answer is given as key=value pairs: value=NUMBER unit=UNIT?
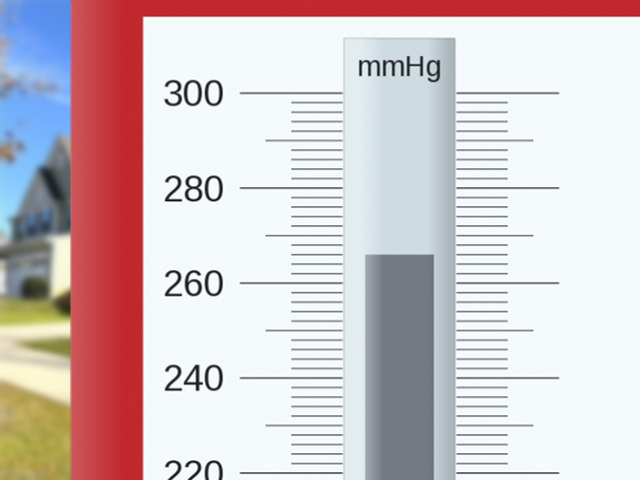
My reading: value=266 unit=mmHg
